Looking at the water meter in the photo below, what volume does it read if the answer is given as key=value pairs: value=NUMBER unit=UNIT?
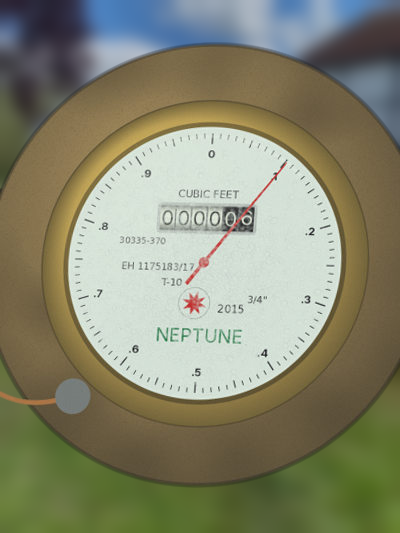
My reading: value=6.10 unit=ft³
